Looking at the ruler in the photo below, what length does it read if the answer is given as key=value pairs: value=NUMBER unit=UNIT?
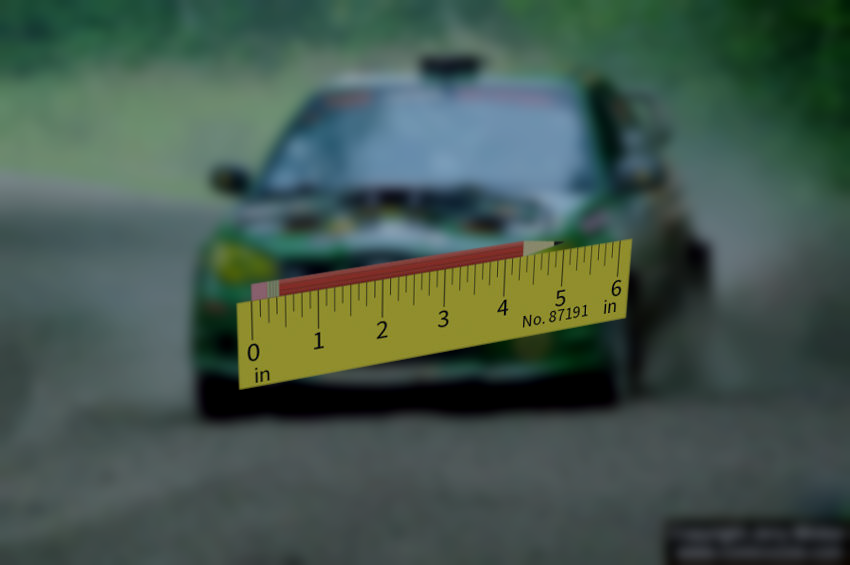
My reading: value=5 unit=in
